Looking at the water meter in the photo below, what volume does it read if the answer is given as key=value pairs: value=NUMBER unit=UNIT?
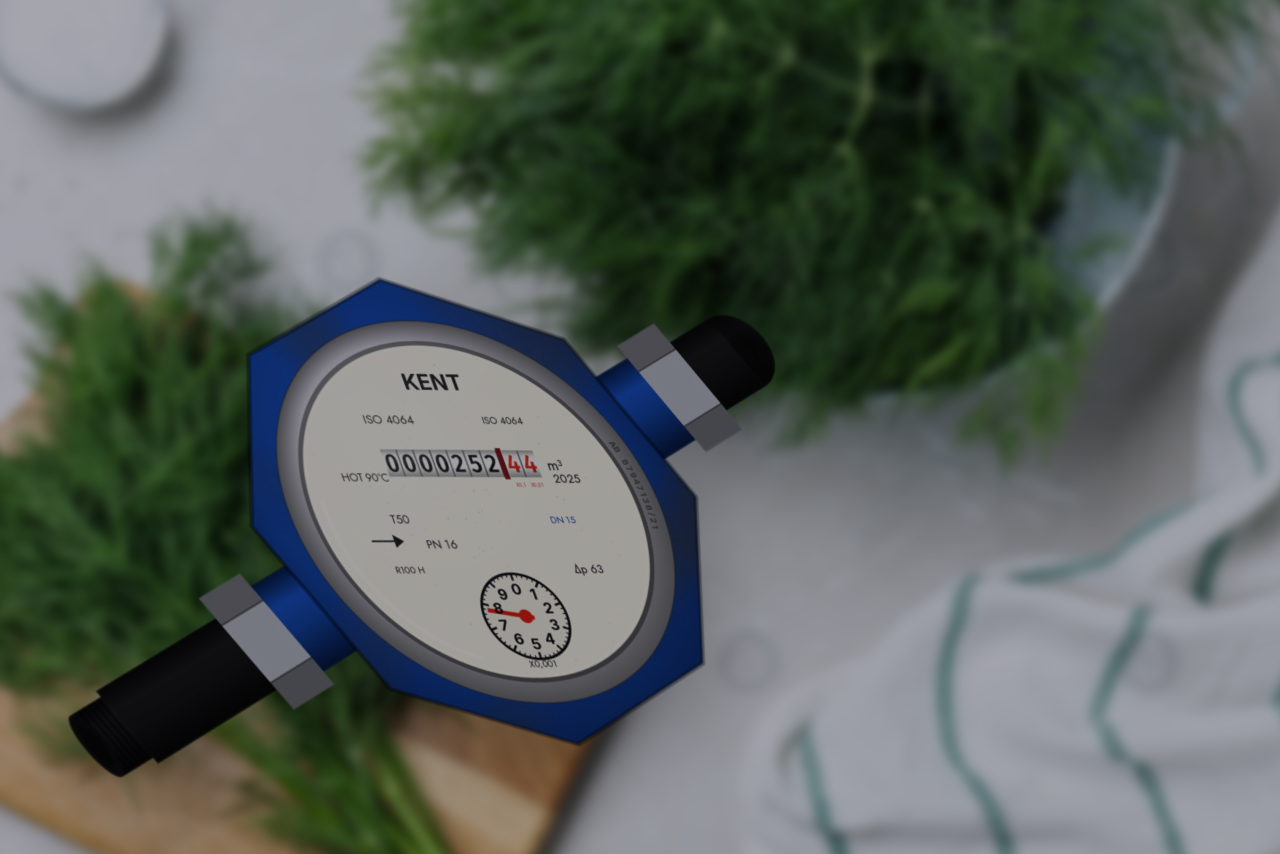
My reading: value=252.447 unit=m³
